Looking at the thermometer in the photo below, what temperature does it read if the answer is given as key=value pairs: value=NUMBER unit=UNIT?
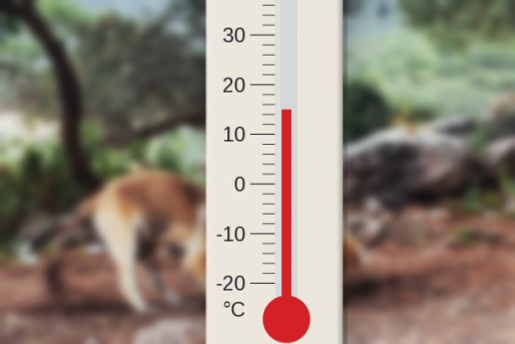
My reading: value=15 unit=°C
